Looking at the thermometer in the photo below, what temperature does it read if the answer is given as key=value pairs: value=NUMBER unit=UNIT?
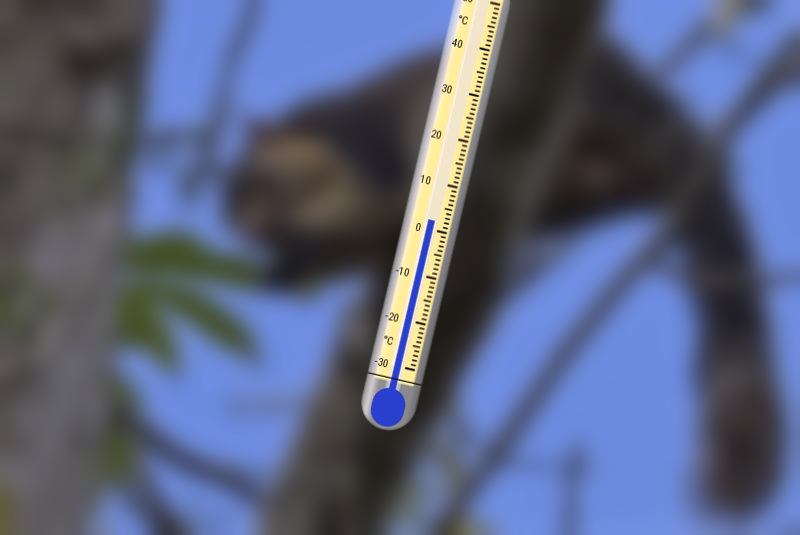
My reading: value=2 unit=°C
